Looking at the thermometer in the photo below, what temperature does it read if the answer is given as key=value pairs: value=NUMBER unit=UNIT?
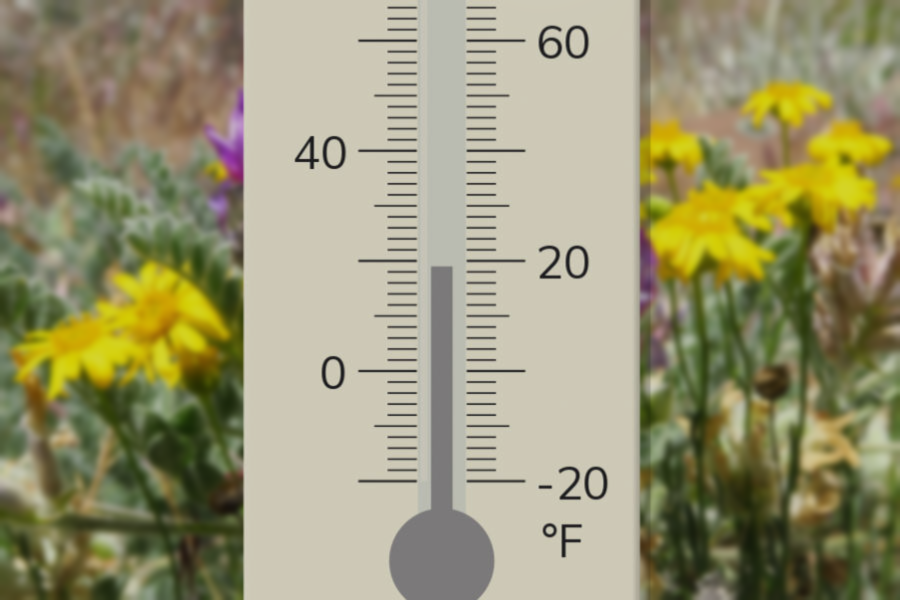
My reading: value=19 unit=°F
